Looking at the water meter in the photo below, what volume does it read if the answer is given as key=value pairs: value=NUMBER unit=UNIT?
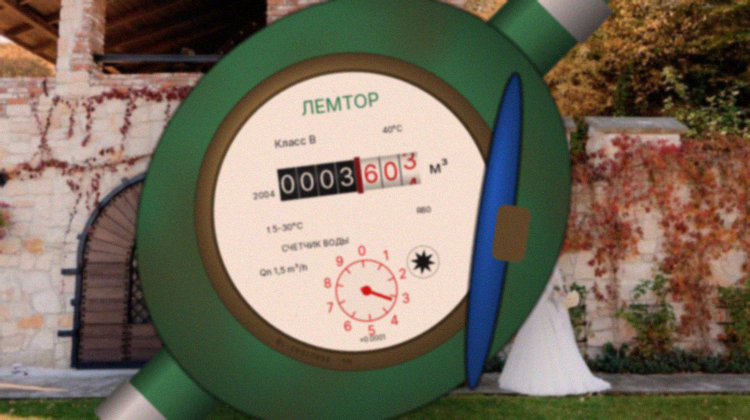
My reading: value=3.6033 unit=m³
